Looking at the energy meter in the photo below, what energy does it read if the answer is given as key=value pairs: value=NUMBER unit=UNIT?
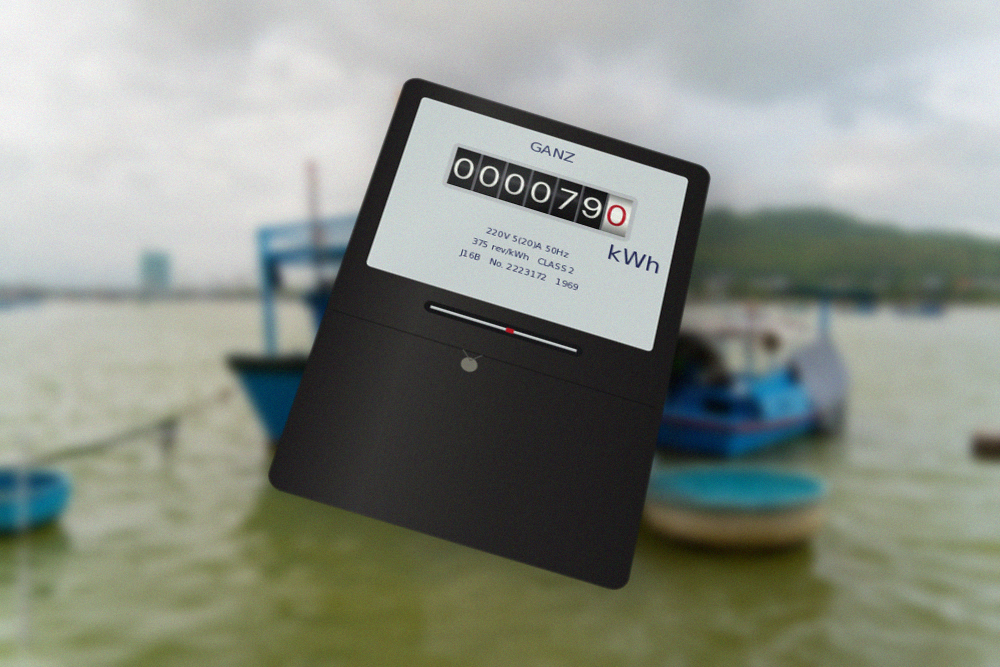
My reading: value=79.0 unit=kWh
